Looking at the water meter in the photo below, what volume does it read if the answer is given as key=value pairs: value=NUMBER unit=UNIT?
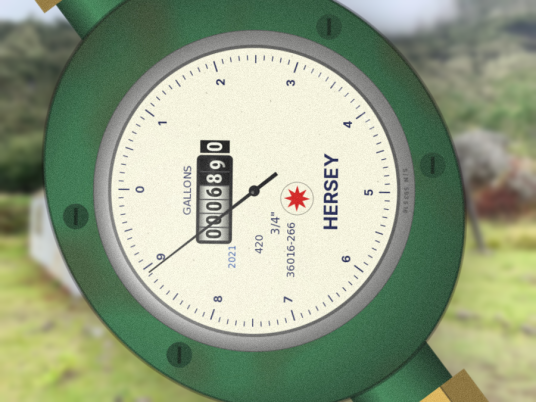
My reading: value=6888.9 unit=gal
